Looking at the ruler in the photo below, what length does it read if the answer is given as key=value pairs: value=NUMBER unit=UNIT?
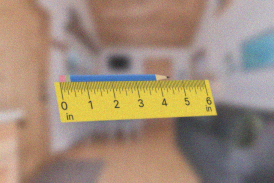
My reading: value=4.5 unit=in
